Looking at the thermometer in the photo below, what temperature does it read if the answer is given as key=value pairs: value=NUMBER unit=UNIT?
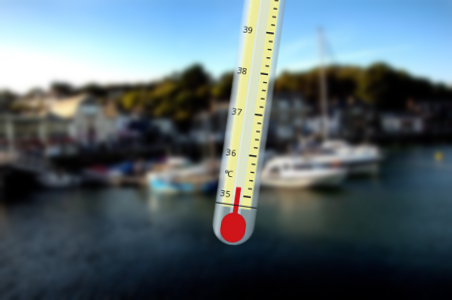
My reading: value=35.2 unit=°C
